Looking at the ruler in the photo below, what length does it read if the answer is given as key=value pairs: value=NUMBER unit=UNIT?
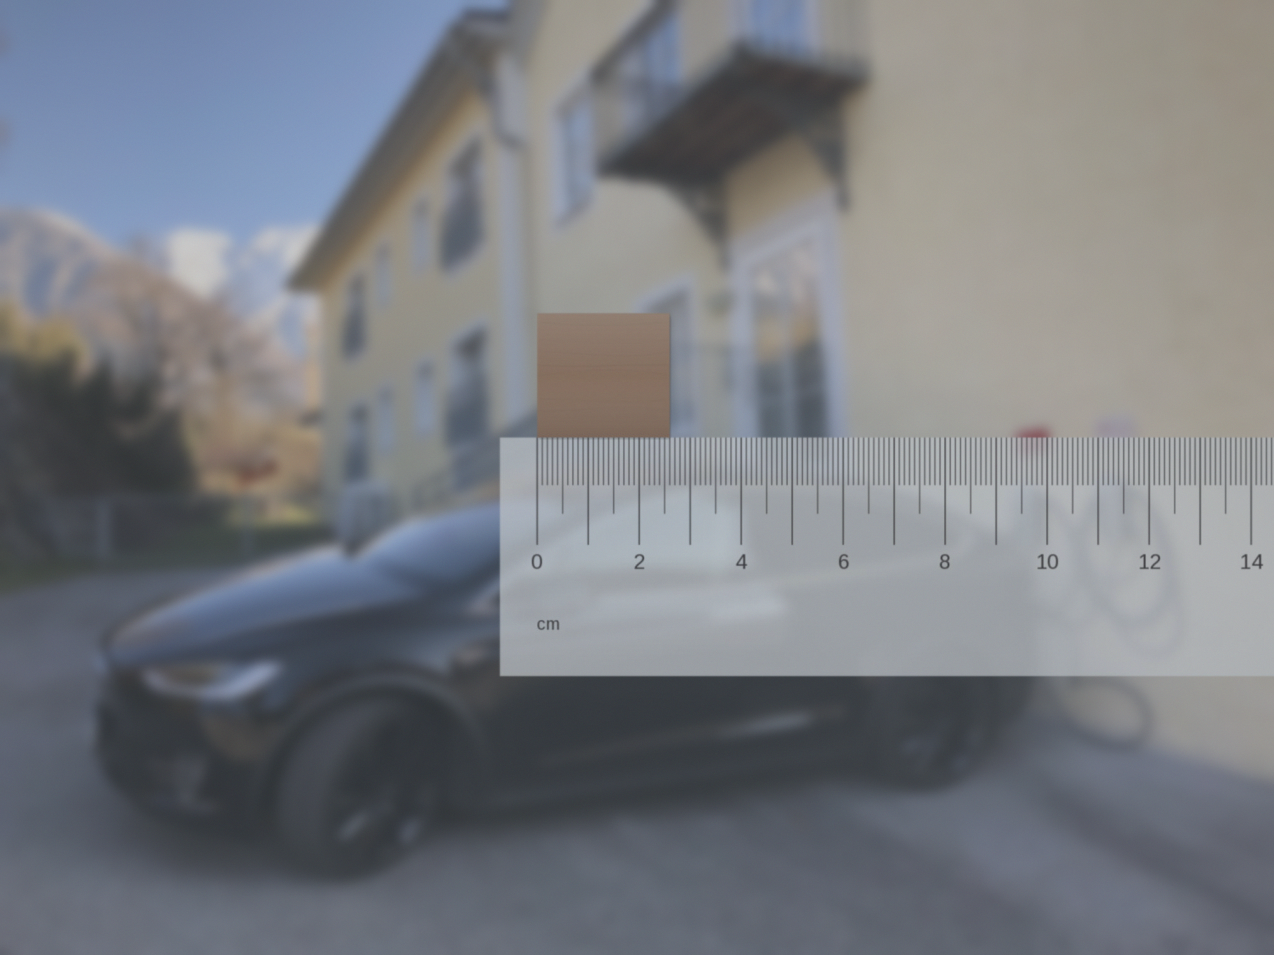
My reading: value=2.6 unit=cm
